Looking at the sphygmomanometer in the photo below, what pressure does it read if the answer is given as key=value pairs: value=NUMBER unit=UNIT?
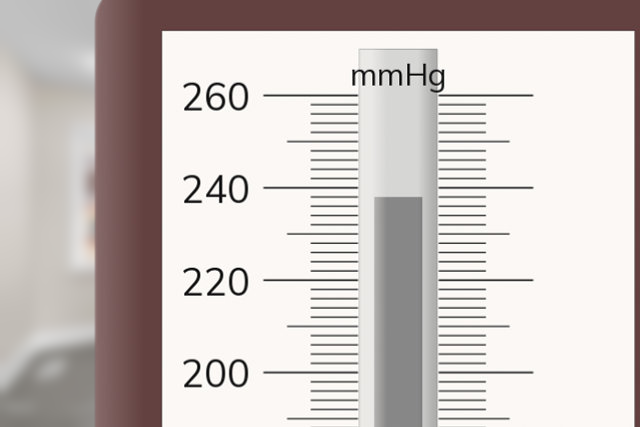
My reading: value=238 unit=mmHg
